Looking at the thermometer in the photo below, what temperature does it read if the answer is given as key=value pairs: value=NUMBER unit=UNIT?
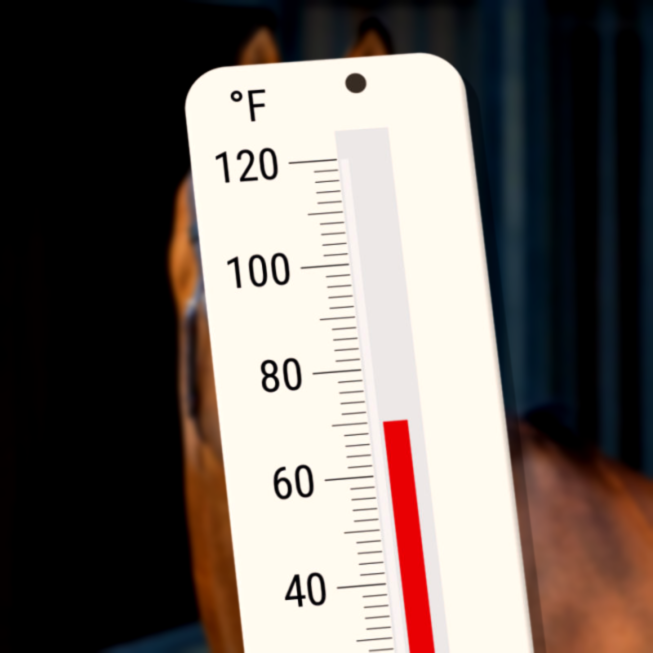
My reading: value=70 unit=°F
